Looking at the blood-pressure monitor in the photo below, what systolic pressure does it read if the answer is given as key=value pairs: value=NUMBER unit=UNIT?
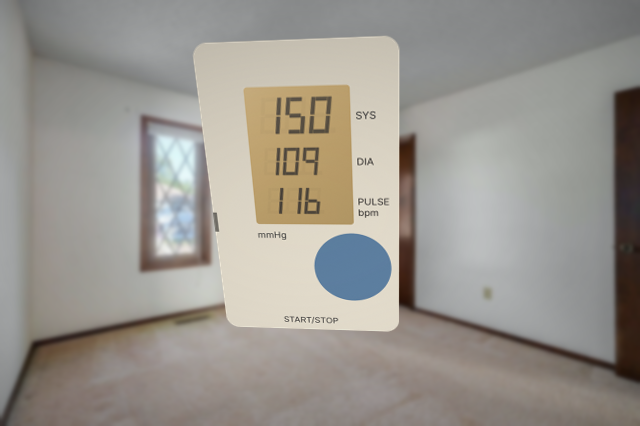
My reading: value=150 unit=mmHg
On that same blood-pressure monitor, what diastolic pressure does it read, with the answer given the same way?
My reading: value=109 unit=mmHg
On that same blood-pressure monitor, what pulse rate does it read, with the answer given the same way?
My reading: value=116 unit=bpm
